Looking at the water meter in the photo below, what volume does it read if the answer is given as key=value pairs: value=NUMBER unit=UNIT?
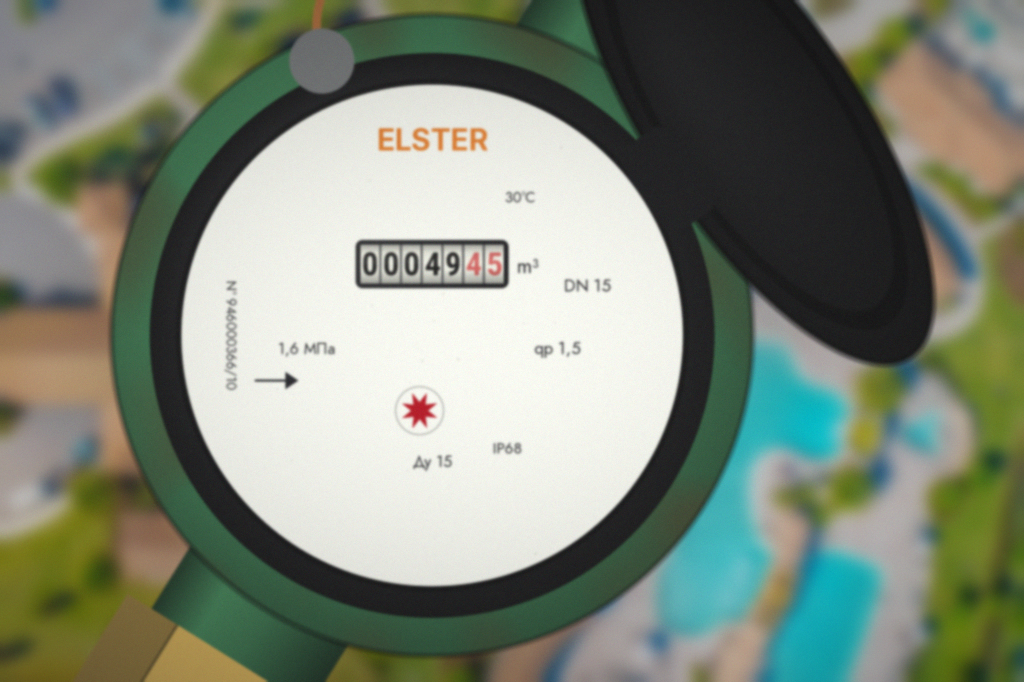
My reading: value=49.45 unit=m³
